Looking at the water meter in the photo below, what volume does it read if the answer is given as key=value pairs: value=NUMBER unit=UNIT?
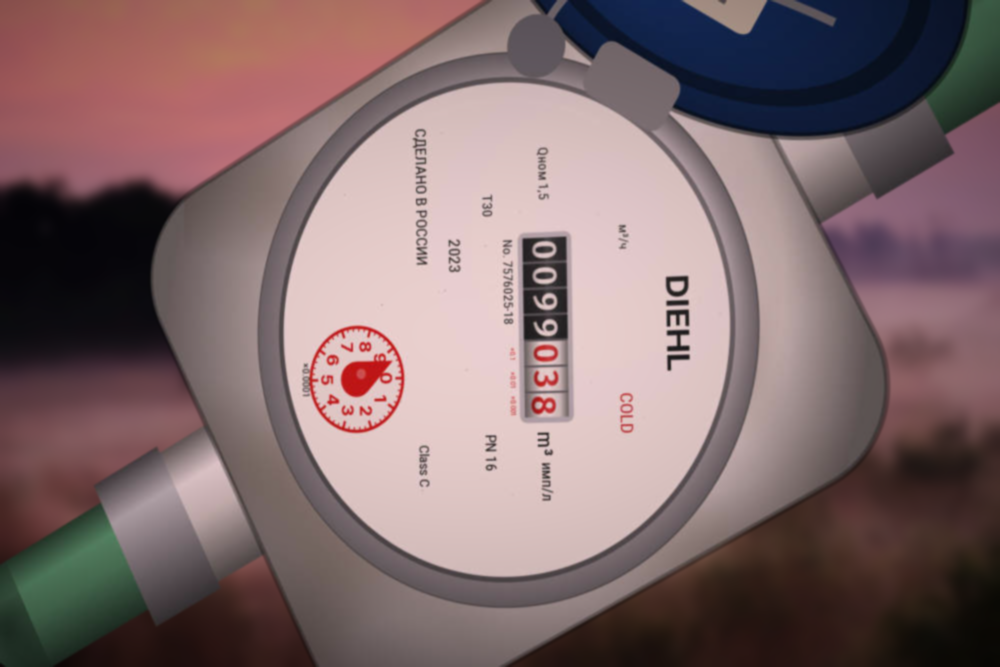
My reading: value=99.0379 unit=m³
